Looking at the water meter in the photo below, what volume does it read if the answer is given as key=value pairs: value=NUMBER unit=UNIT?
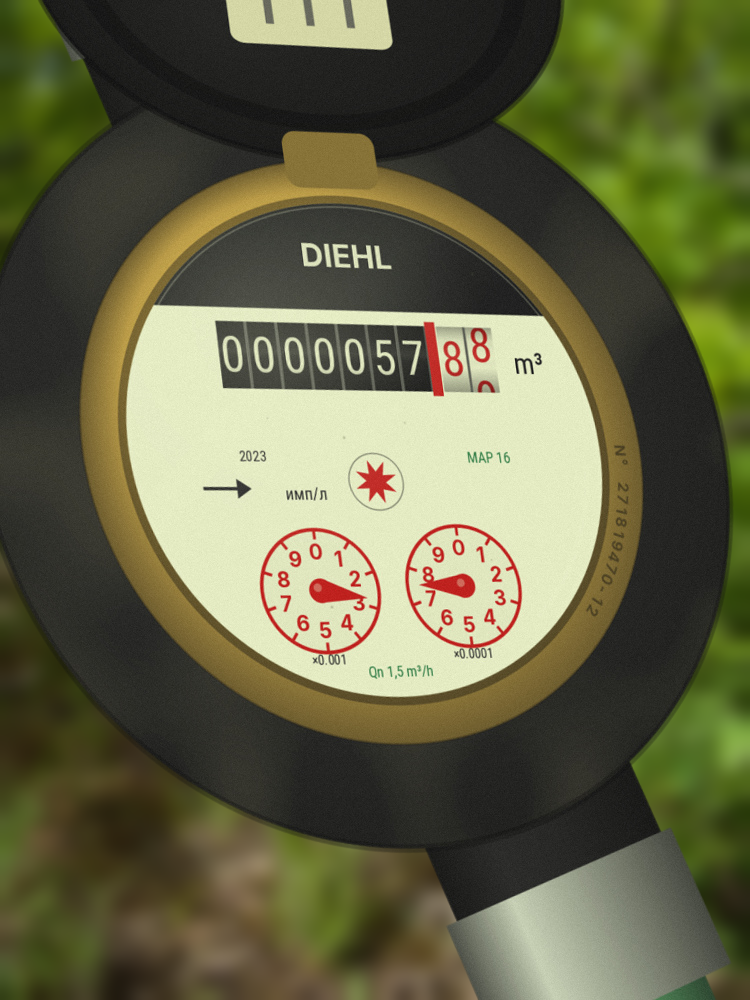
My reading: value=57.8827 unit=m³
